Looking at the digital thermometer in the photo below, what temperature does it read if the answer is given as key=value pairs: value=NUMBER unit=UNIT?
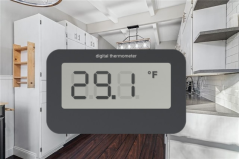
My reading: value=29.1 unit=°F
